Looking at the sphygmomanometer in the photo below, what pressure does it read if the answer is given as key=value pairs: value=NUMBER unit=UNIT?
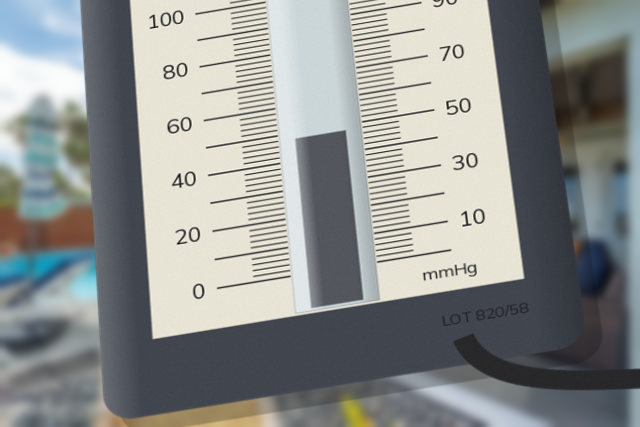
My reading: value=48 unit=mmHg
